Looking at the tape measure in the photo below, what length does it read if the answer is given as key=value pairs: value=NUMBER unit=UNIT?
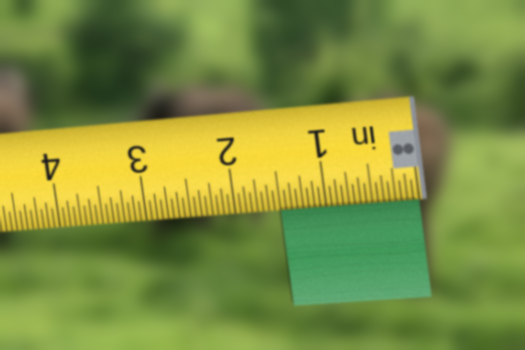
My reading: value=1.5 unit=in
